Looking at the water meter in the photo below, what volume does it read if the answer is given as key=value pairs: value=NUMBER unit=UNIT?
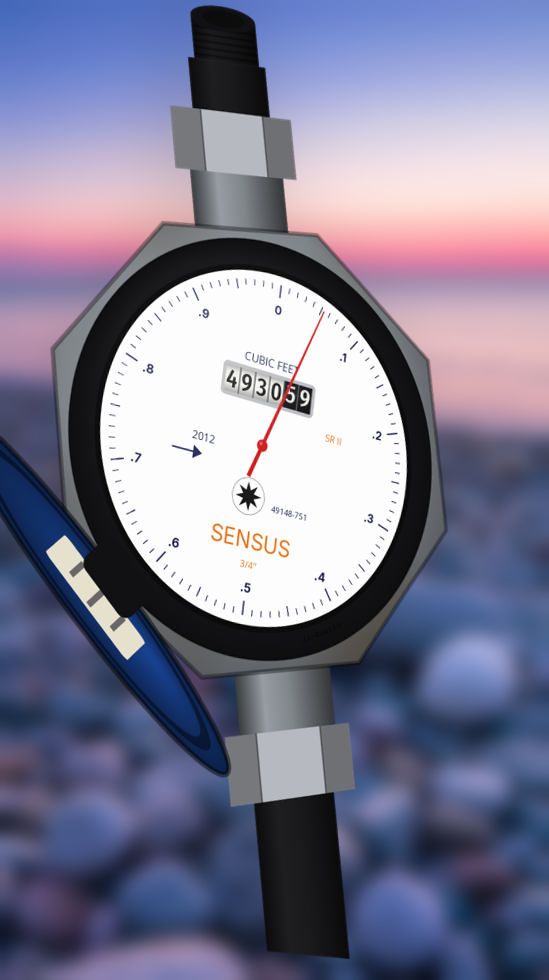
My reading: value=493059.05 unit=ft³
